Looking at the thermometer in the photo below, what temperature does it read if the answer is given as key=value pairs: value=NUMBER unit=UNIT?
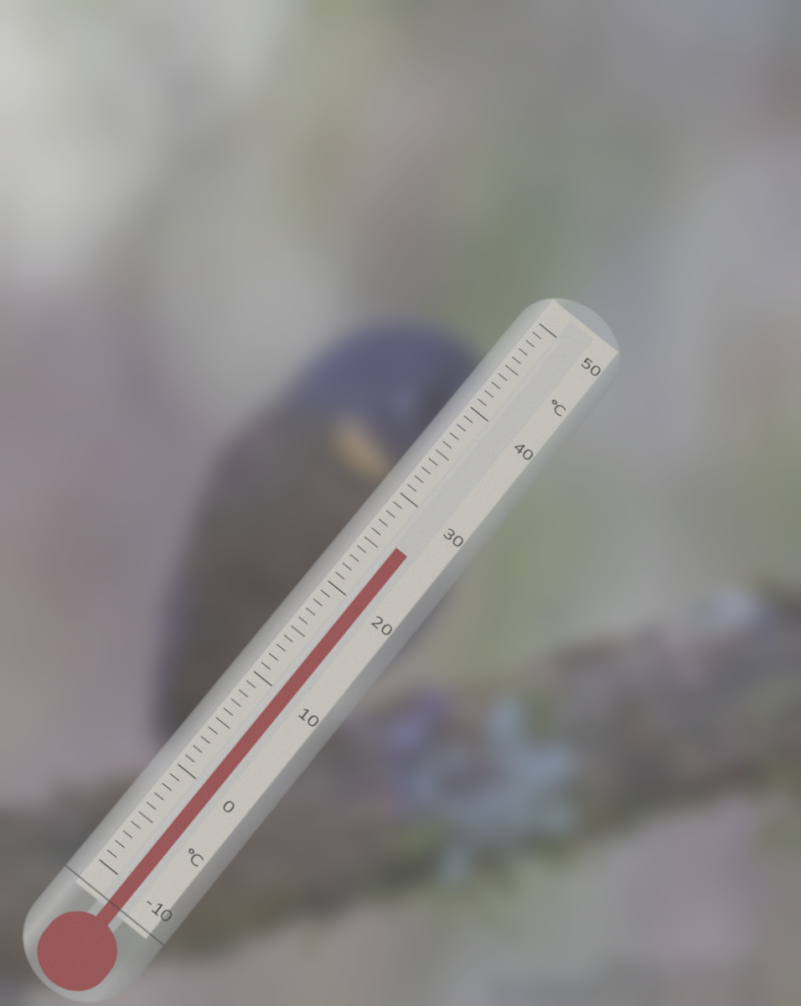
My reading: value=26 unit=°C
